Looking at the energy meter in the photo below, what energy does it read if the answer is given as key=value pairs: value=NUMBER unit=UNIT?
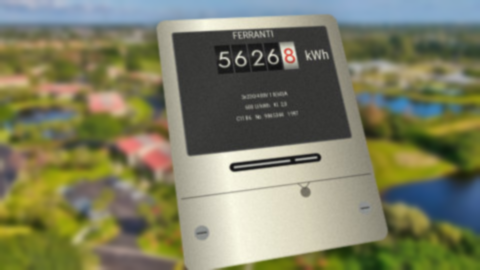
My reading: value=5626.8 unit=kWh
